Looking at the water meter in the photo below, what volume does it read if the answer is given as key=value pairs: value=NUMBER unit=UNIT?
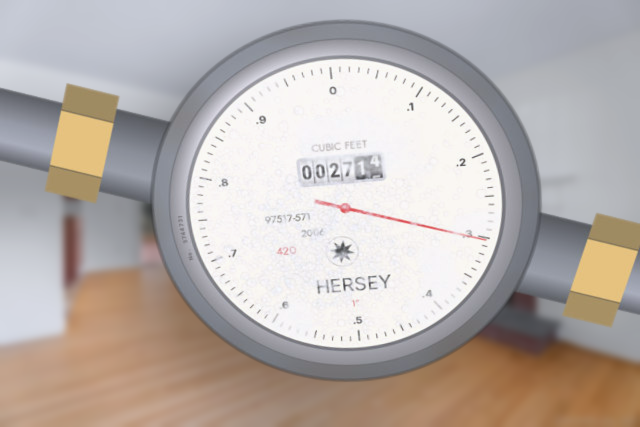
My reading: value=2714.30 unit=ft³
